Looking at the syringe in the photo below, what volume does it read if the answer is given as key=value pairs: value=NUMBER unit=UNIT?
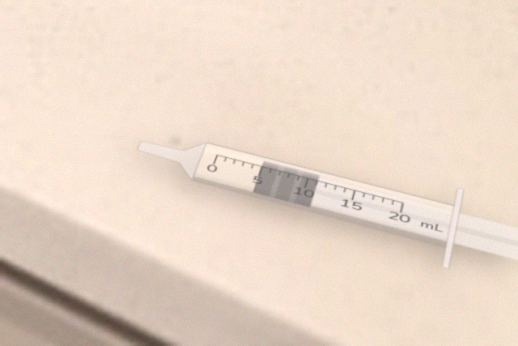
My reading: value=5 unit=mL
